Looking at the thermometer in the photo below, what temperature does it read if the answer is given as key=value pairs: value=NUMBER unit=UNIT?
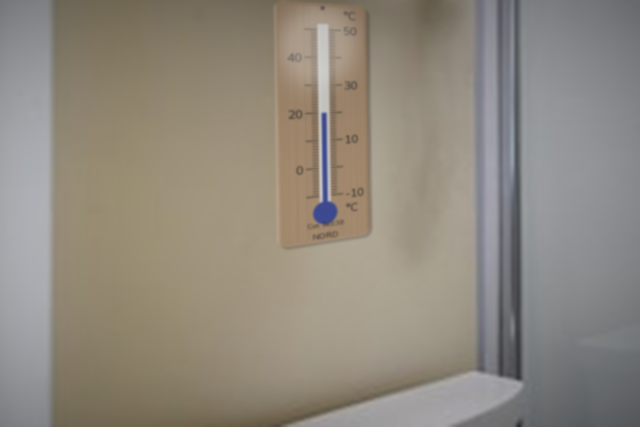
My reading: value=20 unit=°C
